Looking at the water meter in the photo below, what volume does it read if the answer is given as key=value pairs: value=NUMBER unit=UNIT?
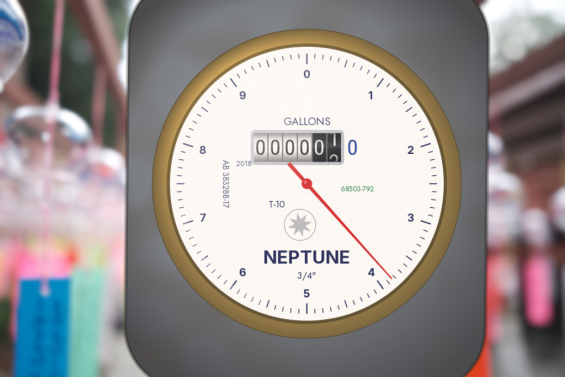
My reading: value=13.8 unit=gal
